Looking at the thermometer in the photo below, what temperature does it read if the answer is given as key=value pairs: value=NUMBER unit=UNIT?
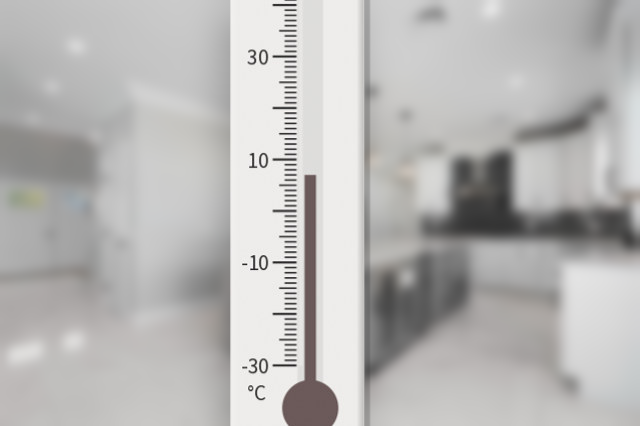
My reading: value=7 unit=°C
